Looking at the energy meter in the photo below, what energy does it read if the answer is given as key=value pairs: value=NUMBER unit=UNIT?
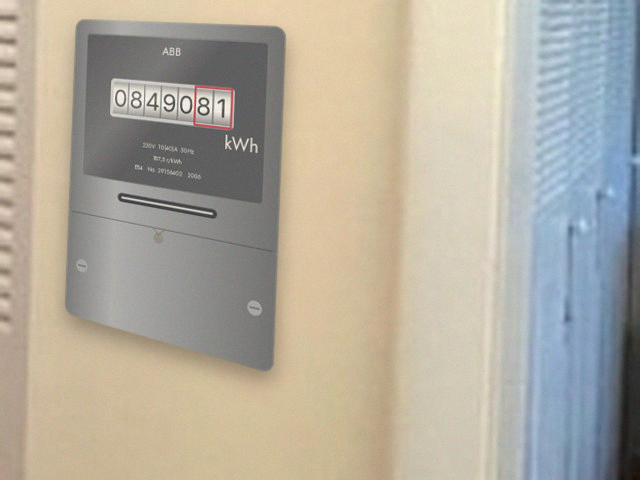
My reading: value=8490.81 unit=kWh
